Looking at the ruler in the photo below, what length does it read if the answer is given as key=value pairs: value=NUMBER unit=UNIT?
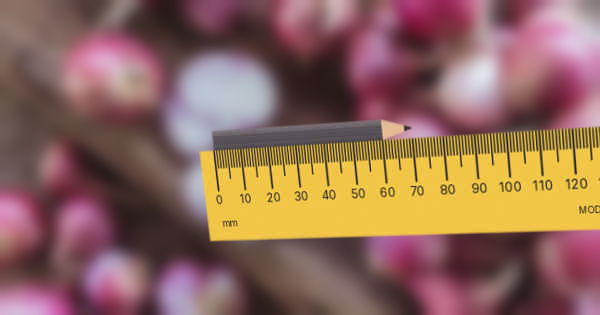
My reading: value=70 unit=mm
